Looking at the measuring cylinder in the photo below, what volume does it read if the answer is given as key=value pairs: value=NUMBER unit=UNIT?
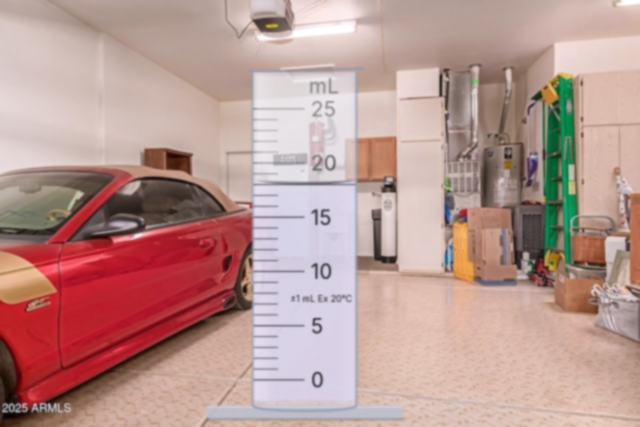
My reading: value=18 unit=mL
